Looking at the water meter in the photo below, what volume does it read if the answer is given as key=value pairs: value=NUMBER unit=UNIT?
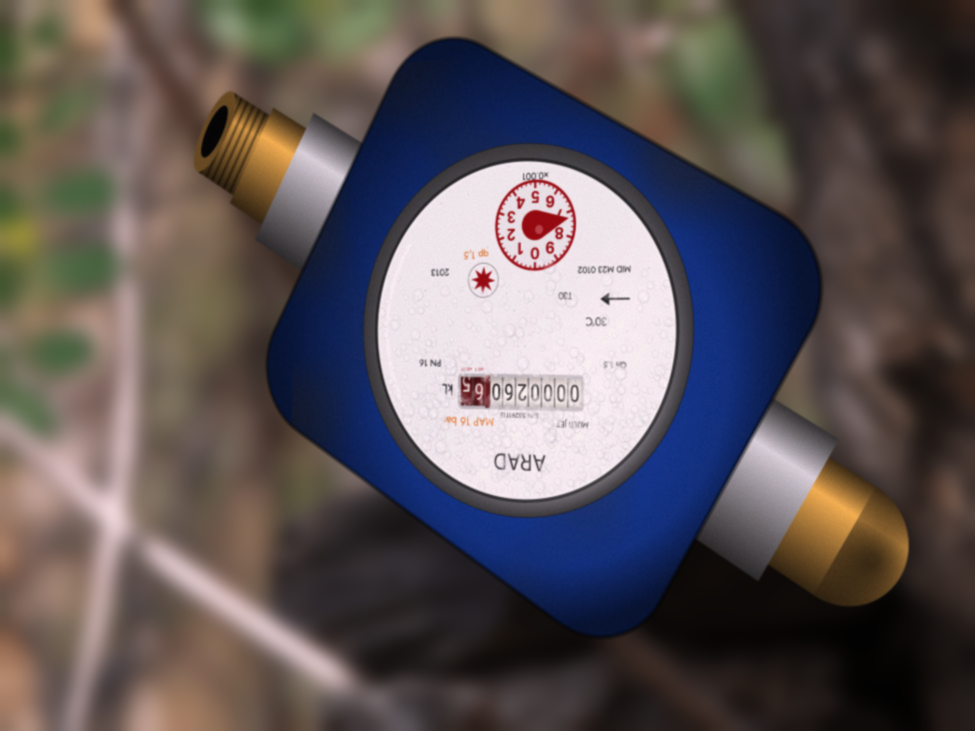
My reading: value=260.647 unit=kL
